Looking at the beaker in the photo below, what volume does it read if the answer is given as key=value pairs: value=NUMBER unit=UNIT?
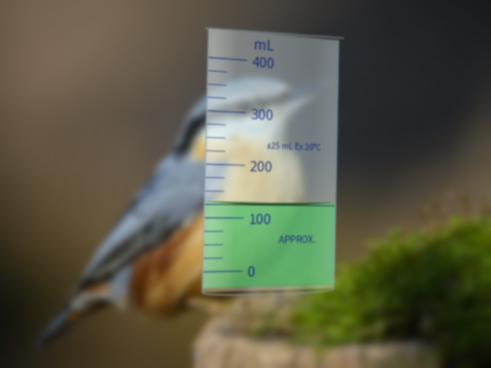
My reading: value=125 unit=mL
